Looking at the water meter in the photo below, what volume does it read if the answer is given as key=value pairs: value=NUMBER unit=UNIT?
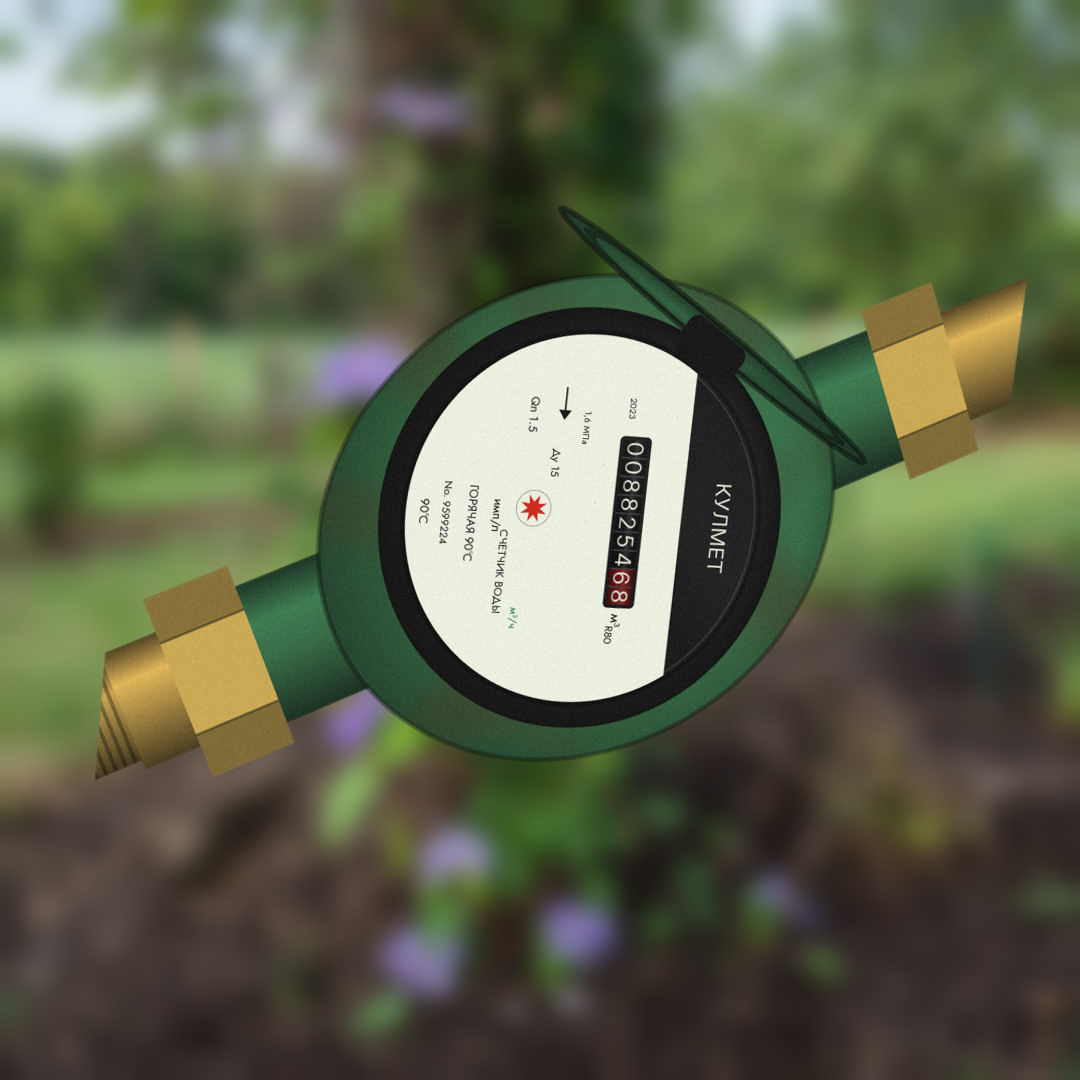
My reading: value=88254.68 unit=m³
